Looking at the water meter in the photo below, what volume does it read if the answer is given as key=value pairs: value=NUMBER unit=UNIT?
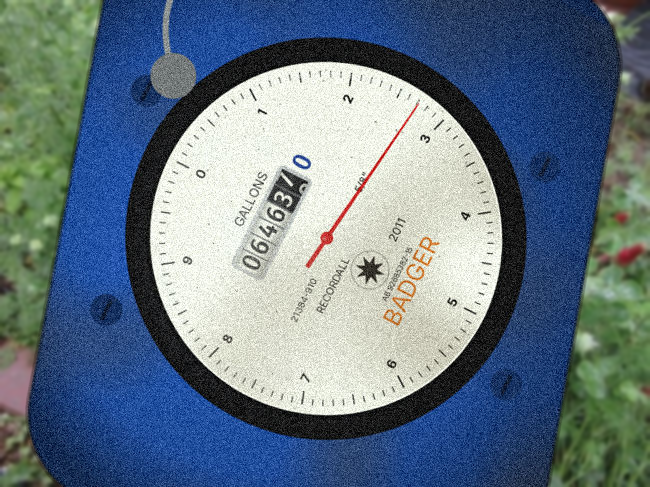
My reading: value=646372.7 unit=gal
